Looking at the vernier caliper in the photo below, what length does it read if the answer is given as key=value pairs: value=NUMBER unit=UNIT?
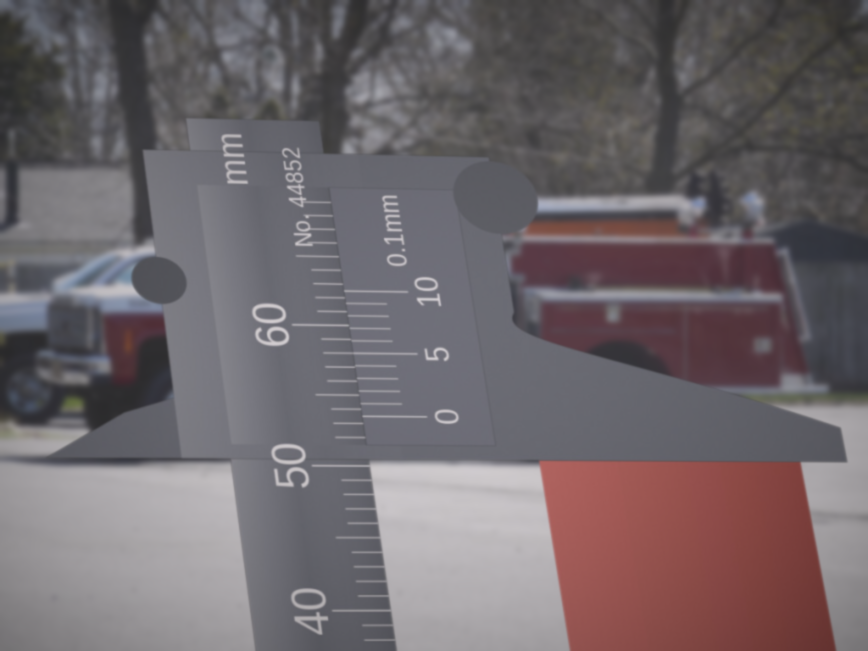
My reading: value=53.5 unit=mm
